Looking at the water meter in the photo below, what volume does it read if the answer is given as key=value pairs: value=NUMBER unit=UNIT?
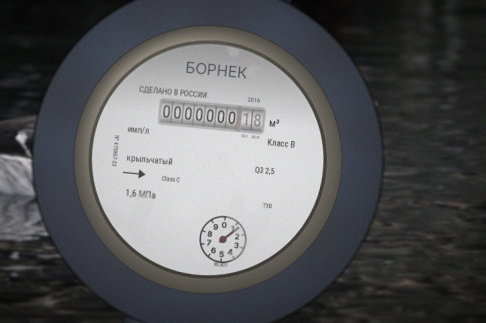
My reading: value=0.181 unit=m³
